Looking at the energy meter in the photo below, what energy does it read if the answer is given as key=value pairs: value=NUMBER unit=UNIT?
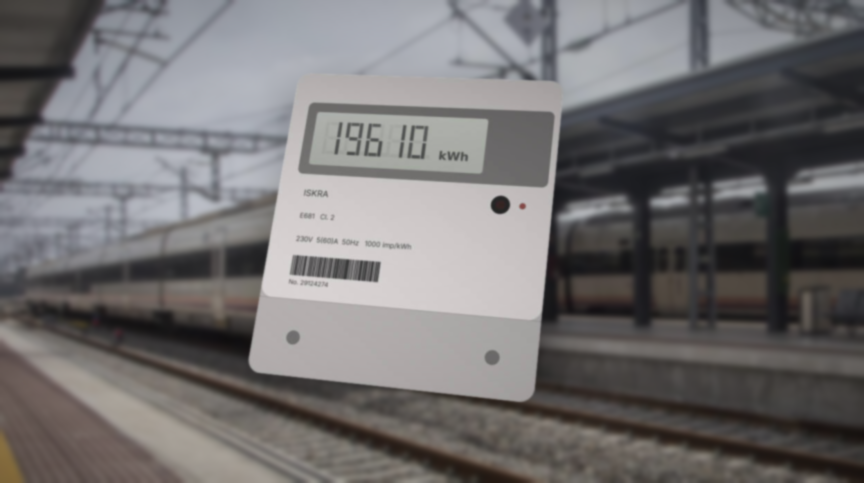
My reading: value=19610 unit=kWh
